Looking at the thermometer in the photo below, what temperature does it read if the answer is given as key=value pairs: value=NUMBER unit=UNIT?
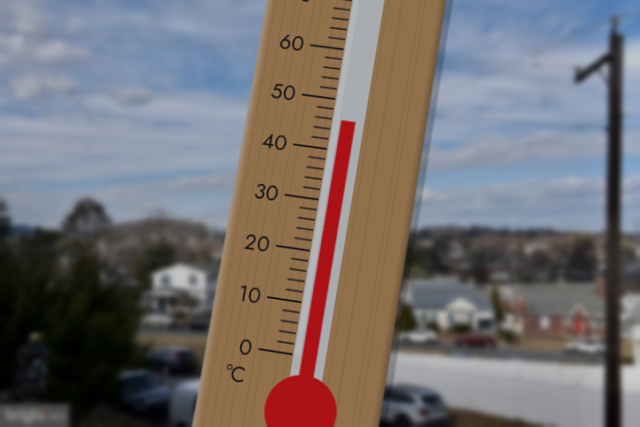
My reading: value=46 unit=°C
